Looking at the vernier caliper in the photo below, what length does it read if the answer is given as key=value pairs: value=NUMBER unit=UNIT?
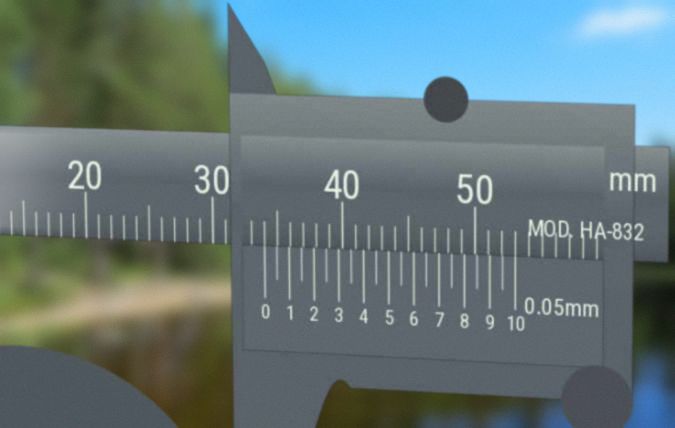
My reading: value=34.0 unit=mm
